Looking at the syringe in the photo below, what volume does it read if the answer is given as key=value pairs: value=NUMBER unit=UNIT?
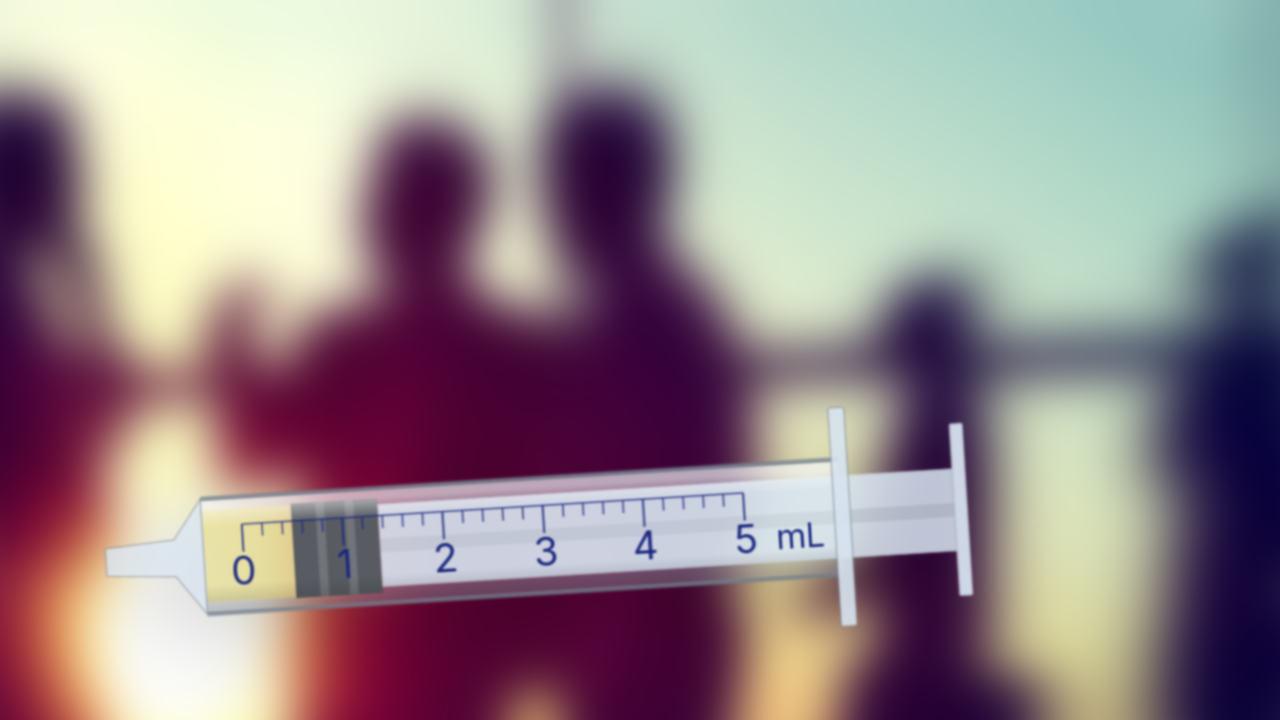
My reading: value=0.5 unit=mL
